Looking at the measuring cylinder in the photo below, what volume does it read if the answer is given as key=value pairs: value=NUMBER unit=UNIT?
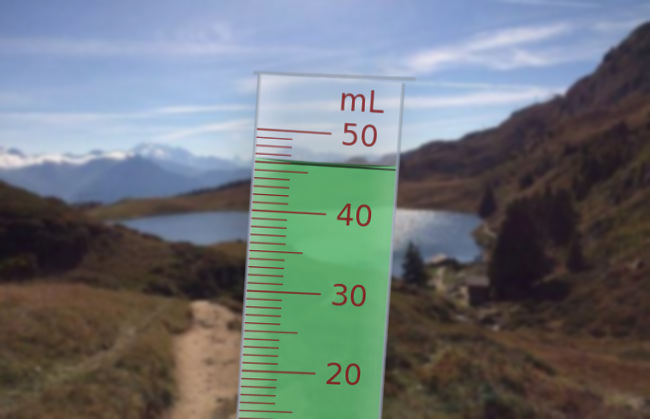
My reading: value=46 unit=mL
